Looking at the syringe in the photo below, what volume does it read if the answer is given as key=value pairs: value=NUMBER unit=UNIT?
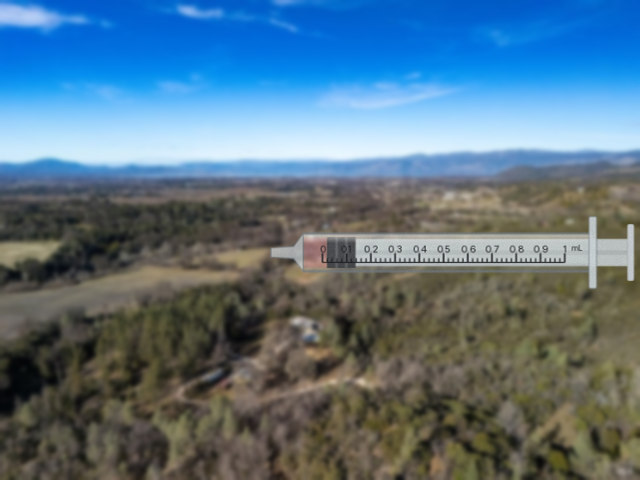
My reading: value=0.02 unit=mL
